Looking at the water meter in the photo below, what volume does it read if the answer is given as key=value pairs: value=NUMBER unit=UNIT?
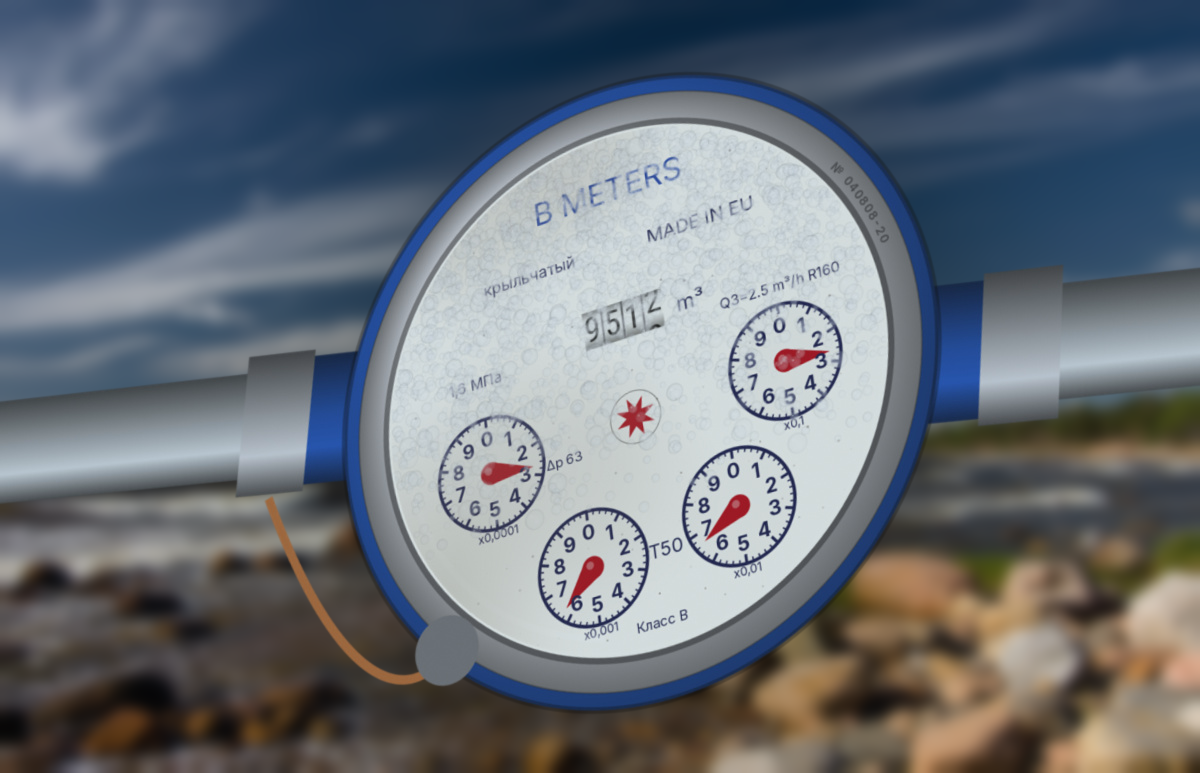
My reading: value=9512.2662 unit=m³
